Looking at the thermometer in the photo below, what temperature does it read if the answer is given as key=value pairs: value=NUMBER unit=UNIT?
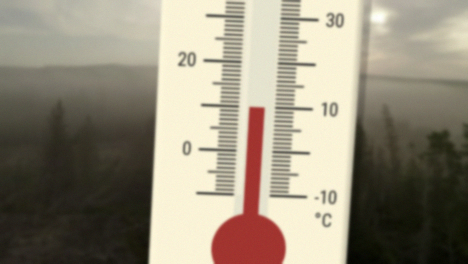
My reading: value=10 unit=°C
